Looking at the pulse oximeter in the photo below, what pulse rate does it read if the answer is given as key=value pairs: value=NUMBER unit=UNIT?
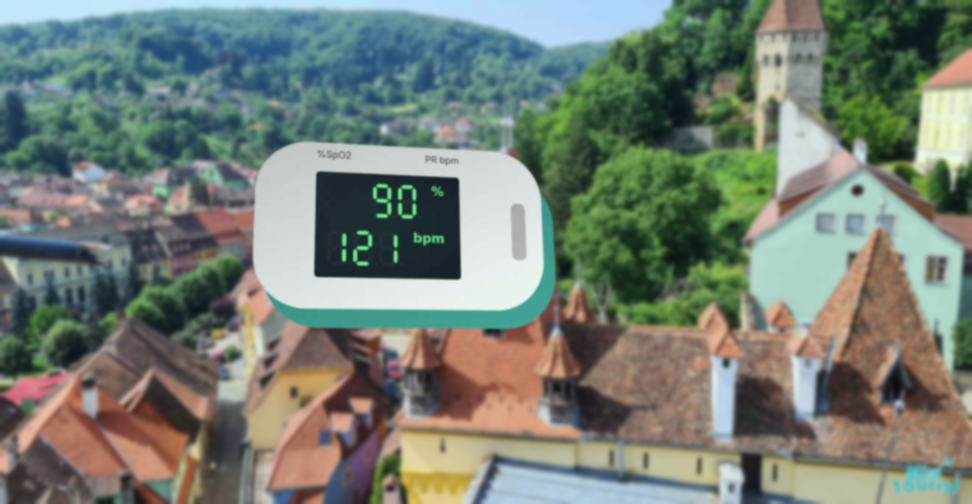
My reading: value=121 unit=bpm
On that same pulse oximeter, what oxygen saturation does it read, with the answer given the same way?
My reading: value=90 unit=%
